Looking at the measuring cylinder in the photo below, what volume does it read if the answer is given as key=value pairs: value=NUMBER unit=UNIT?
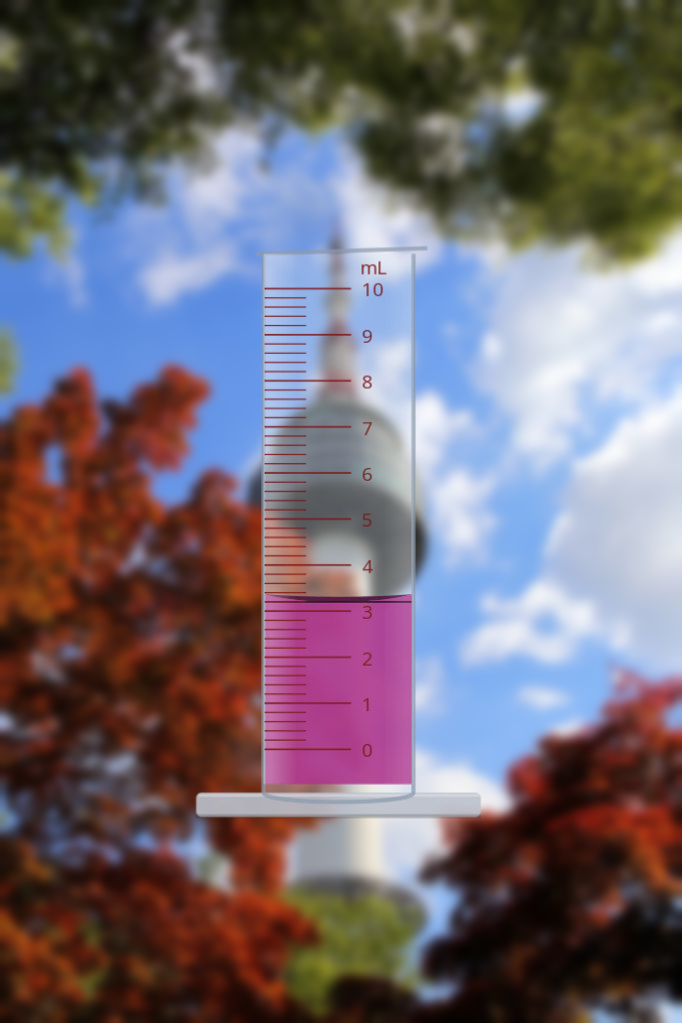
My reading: value=3.2 unit=mL
